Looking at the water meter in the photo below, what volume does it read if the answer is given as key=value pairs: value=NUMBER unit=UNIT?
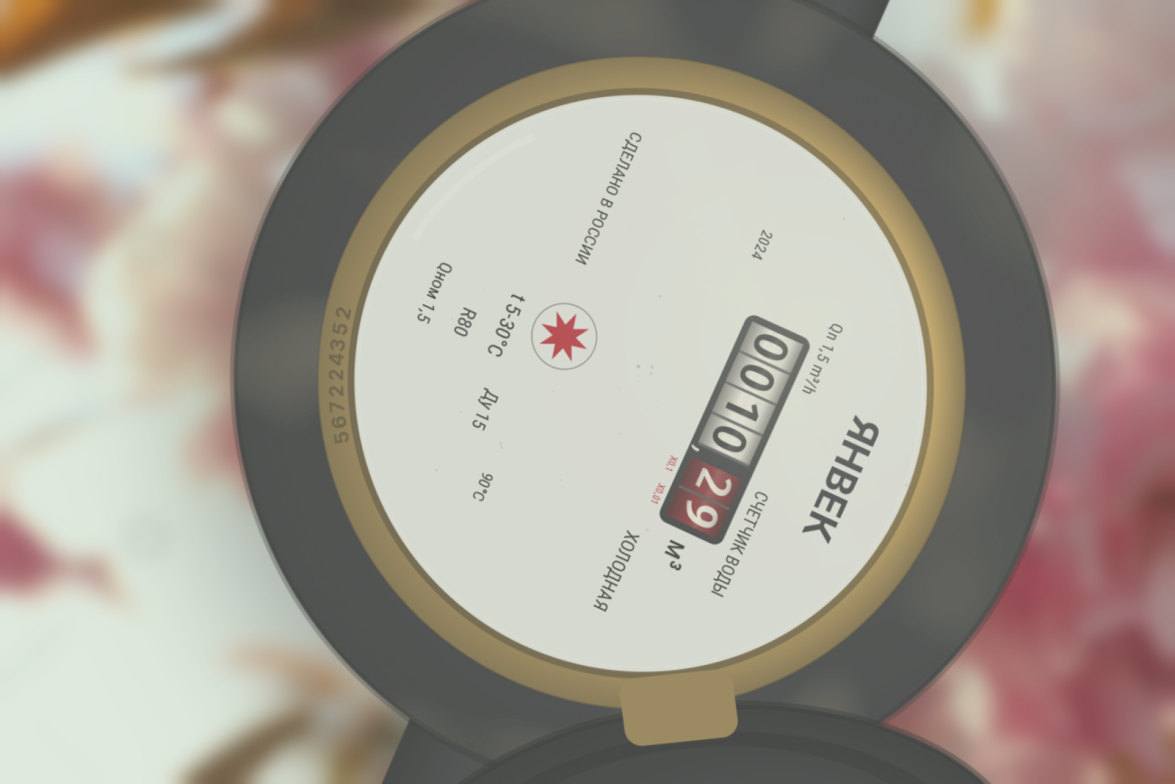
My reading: value=10.29 unit=m³
